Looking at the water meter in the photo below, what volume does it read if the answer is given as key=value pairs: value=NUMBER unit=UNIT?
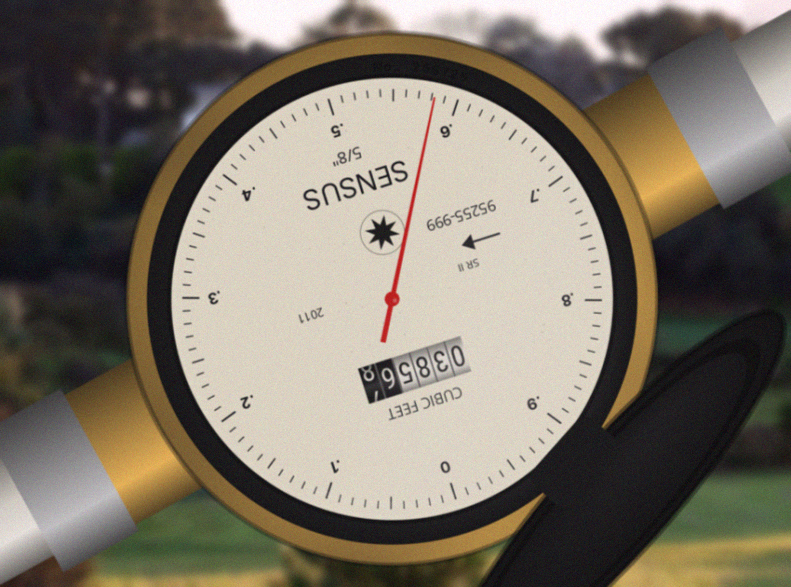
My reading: value=38567.58 unit=ft³
